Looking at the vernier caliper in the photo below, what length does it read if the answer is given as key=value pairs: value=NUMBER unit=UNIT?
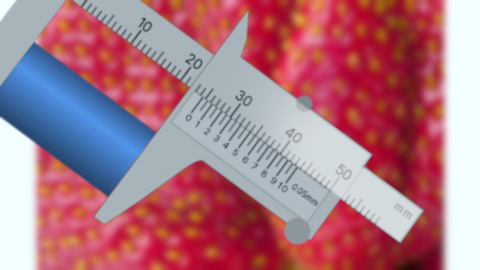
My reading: value=24.5 unit=mm
